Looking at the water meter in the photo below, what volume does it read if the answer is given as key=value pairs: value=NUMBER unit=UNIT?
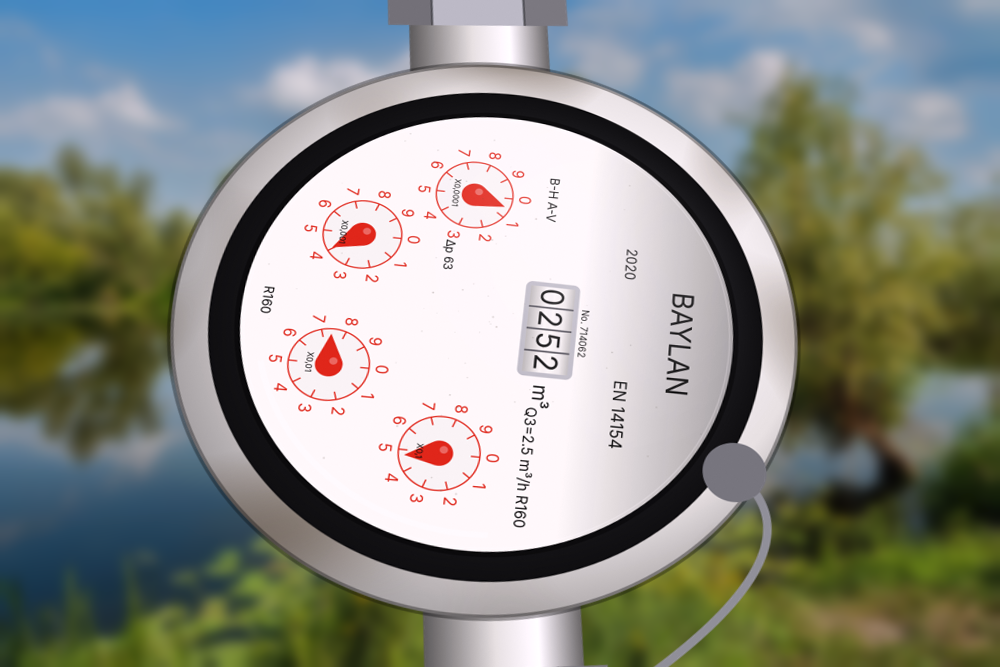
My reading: value=252.4740 unit=m³
